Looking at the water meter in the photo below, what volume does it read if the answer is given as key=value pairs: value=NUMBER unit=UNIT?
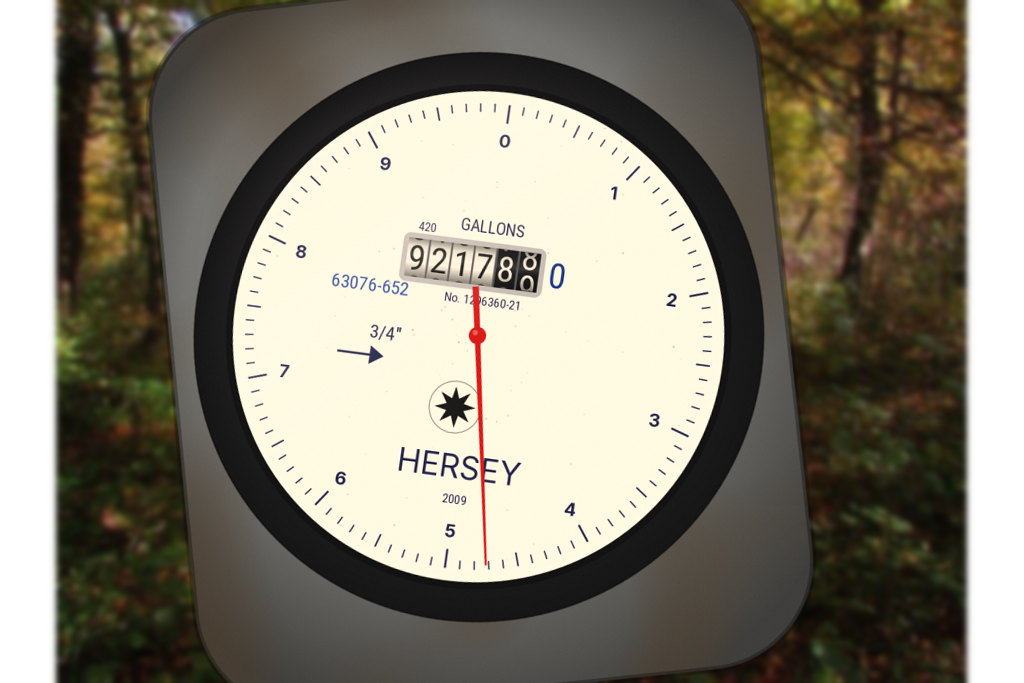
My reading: value=9217884.7 unit=gal
